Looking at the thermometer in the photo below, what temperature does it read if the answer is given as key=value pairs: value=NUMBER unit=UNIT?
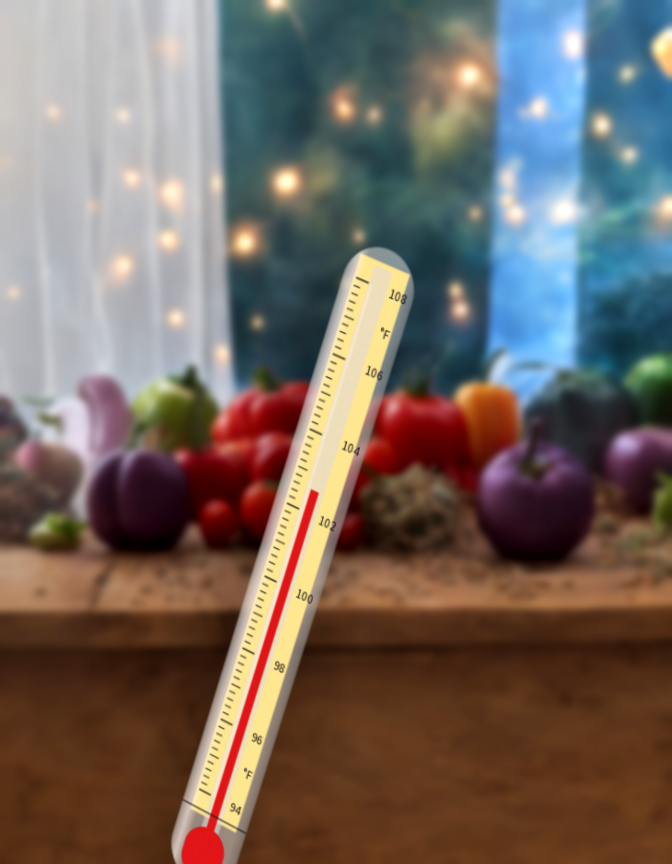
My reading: value=102.6 unit=°F
